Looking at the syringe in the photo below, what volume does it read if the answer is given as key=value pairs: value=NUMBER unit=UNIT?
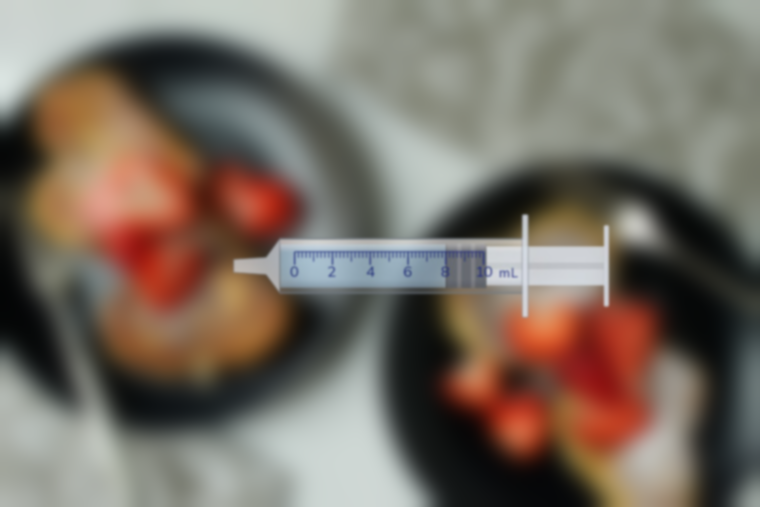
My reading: value=8 unit=mL
